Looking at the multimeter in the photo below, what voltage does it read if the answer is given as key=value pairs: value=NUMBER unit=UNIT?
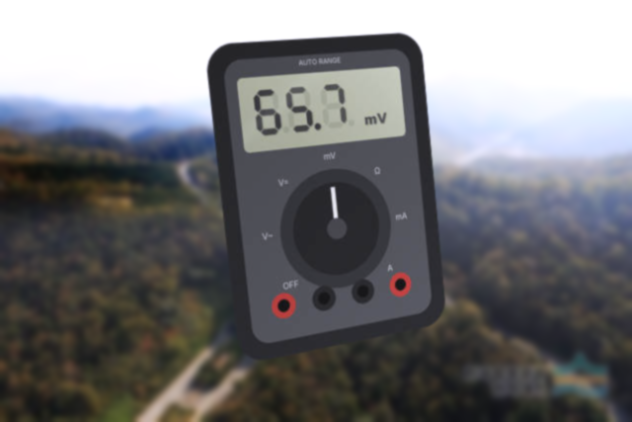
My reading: value=65.7 unit=mV
